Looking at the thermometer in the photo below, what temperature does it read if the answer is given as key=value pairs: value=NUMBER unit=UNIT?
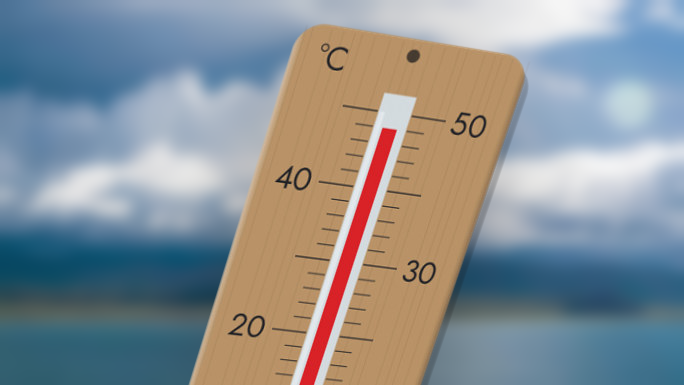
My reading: value=48 unit=°C
